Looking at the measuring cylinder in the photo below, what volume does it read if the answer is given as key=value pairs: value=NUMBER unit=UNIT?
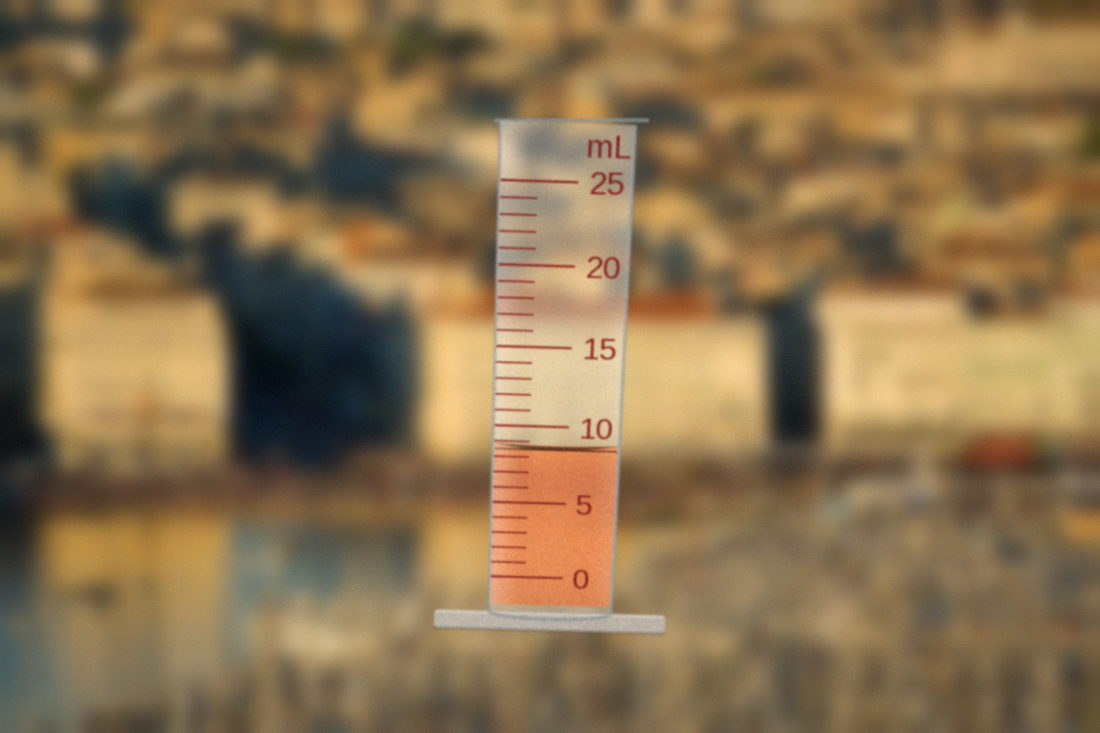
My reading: value=8.5 unit=mL
